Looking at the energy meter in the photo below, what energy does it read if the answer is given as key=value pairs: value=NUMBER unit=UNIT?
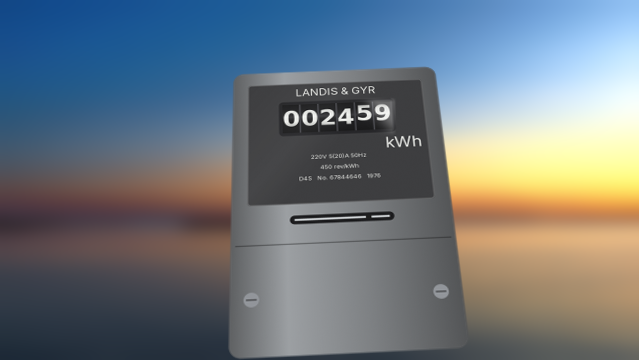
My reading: value=2459 unit=kWh
